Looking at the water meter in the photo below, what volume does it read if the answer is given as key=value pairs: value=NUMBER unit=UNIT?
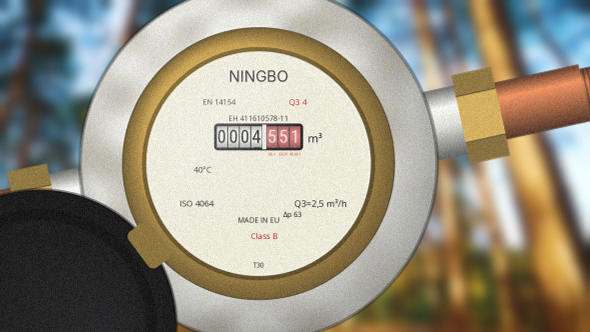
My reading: value=4.551 unit=m³
